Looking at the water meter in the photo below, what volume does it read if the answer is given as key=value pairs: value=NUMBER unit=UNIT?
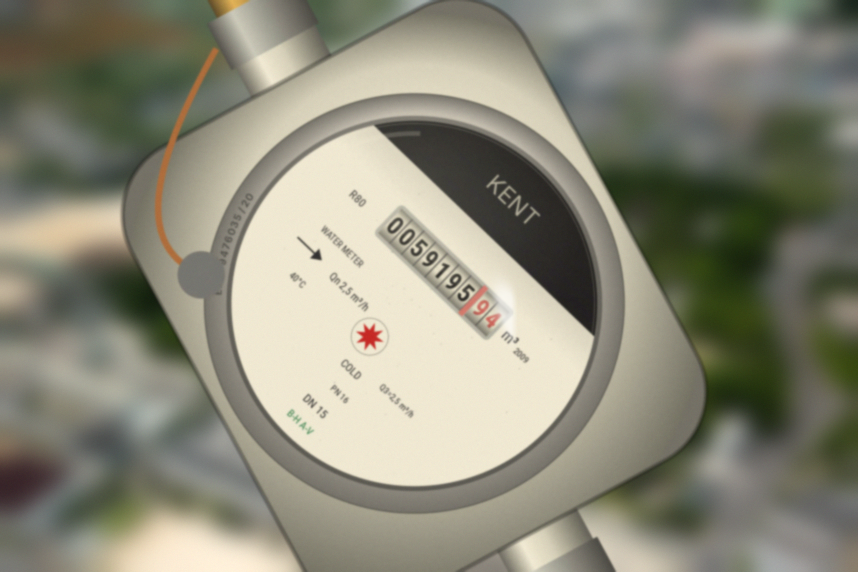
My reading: value=59195.94 unit=m³
